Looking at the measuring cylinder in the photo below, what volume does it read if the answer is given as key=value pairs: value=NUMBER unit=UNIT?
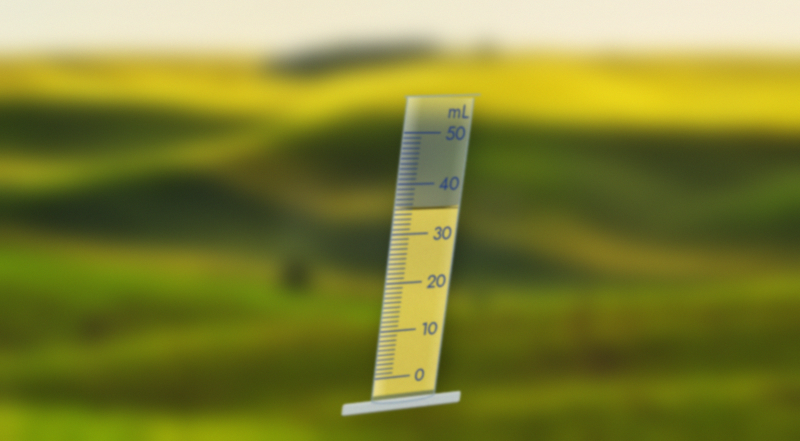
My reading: value=35 unit=mL
